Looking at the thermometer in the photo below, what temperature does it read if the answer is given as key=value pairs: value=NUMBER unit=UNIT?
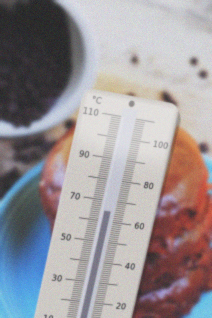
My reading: value=65 unit=°C
